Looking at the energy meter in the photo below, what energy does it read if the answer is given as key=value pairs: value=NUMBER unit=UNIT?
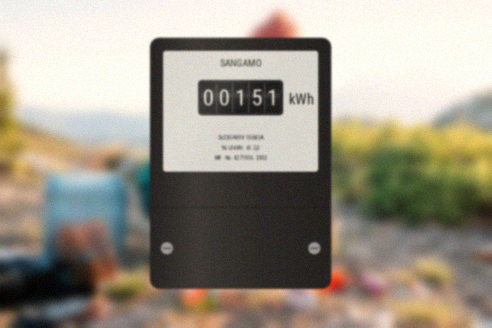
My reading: value=151 unit=kWh
